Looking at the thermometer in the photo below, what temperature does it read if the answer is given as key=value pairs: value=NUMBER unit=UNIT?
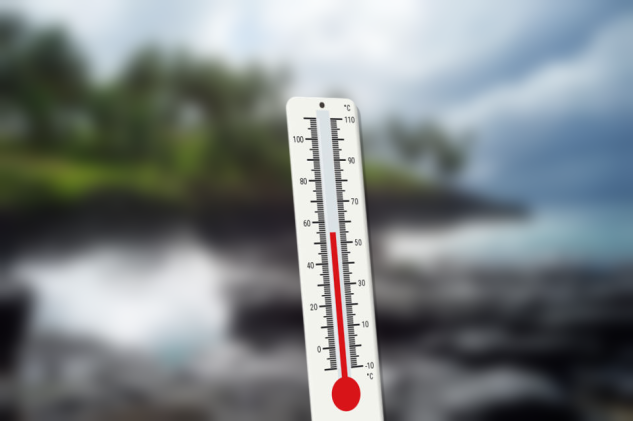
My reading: value=55 unit=°C
